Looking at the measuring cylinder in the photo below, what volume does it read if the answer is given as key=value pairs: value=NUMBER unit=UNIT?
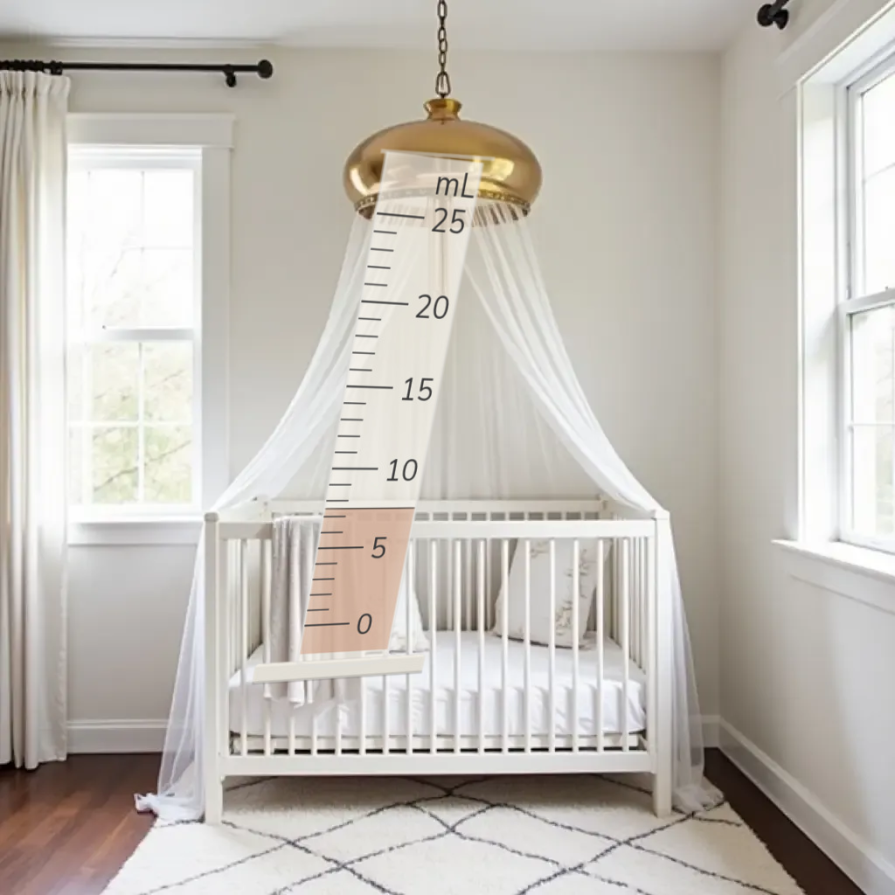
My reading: value=7.5 unit=mL
